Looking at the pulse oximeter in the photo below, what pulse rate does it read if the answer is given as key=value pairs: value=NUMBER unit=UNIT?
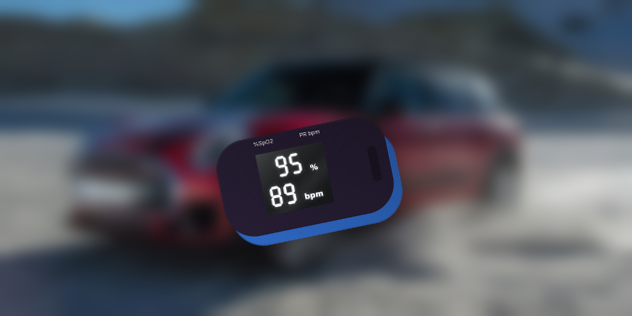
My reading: value=89 unit=bpm
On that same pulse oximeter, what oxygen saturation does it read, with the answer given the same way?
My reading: value=95 unit=%
